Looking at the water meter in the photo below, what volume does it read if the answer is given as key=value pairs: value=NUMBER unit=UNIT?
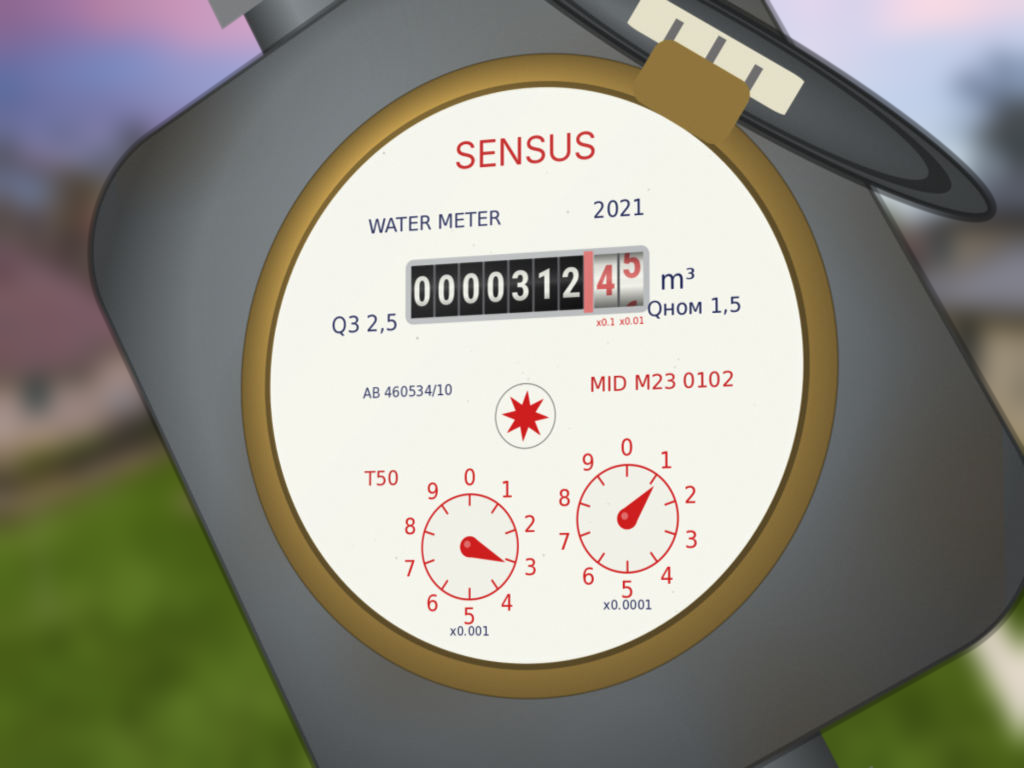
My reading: value=312.4531 unit=m³
